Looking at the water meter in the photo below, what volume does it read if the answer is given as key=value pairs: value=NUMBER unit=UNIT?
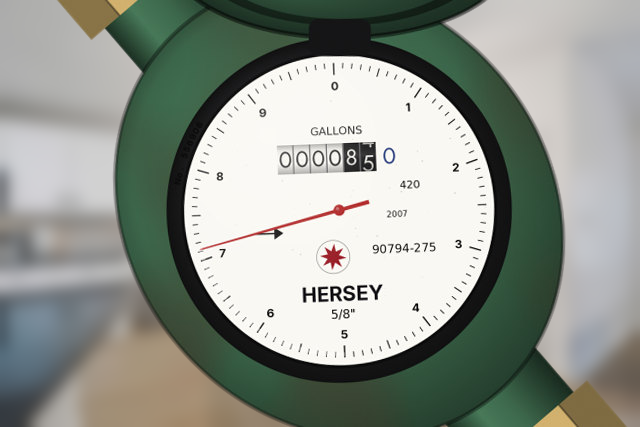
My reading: value=847.1 unit=gal
